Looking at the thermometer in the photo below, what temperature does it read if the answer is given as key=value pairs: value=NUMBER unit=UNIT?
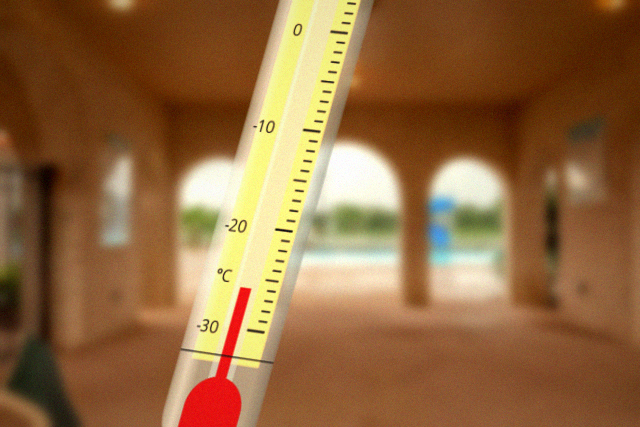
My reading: value=-26 unit=°C
